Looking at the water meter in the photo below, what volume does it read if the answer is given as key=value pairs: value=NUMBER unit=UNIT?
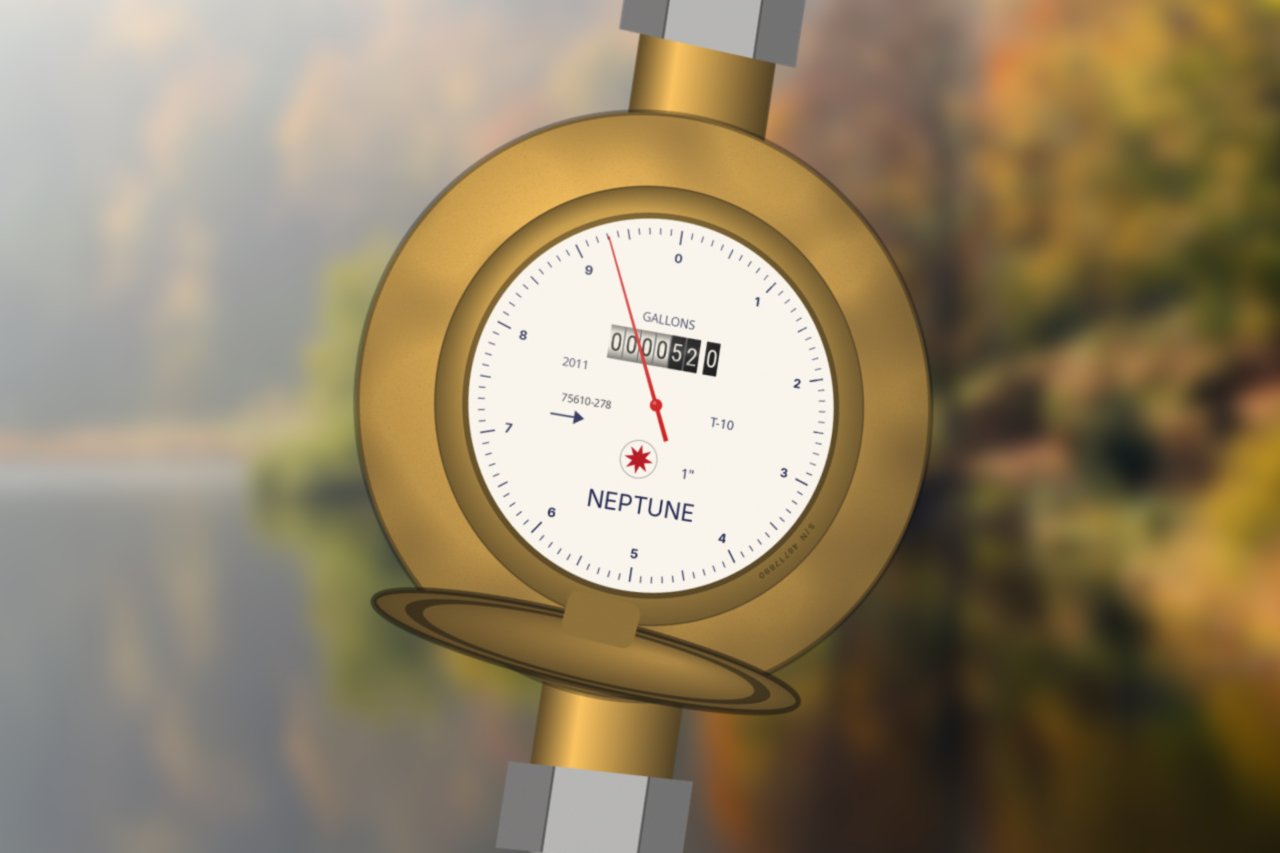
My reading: value=519.3 unit=gal
